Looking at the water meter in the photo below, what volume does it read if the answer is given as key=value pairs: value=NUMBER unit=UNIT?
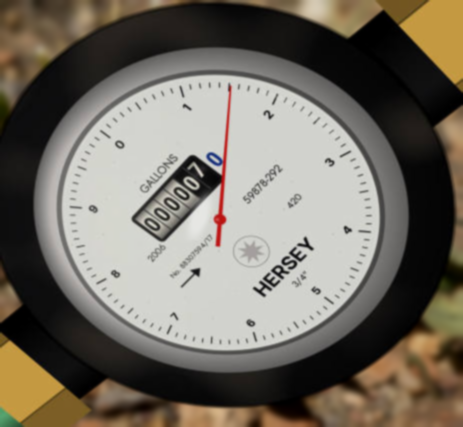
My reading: value=71.5 unit=gal
